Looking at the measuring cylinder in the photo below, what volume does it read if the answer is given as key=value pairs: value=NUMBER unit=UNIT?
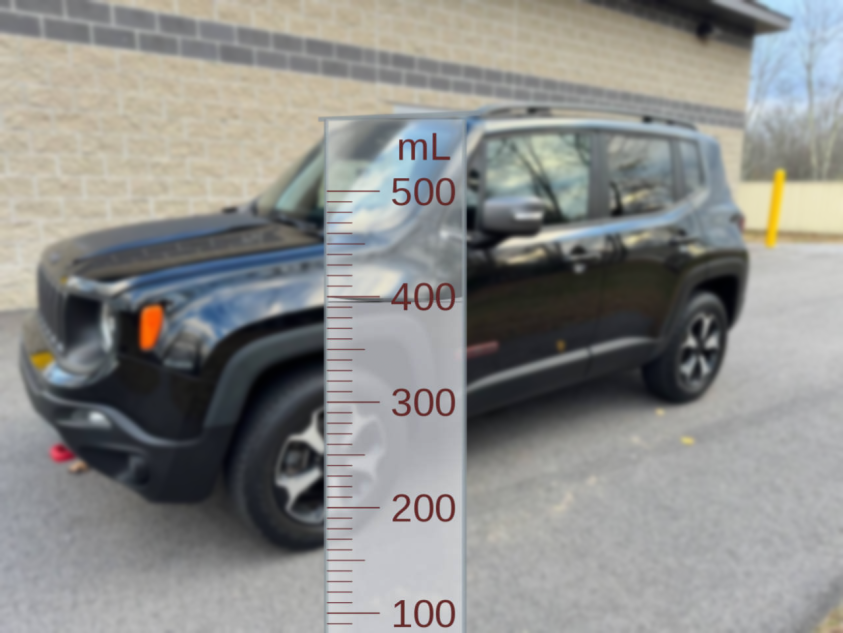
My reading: value=395 unit=mL
